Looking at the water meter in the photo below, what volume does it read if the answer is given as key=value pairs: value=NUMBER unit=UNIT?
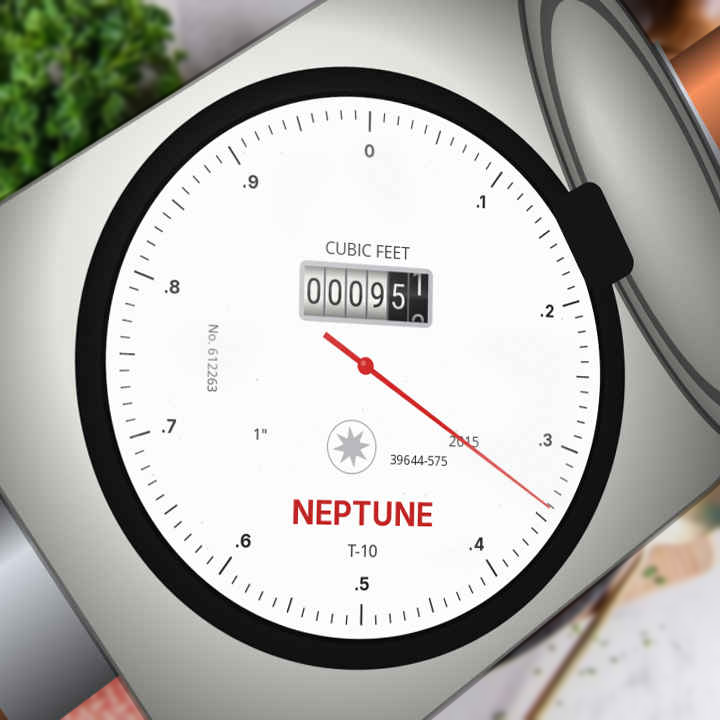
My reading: value=951.34 unit=ft³
